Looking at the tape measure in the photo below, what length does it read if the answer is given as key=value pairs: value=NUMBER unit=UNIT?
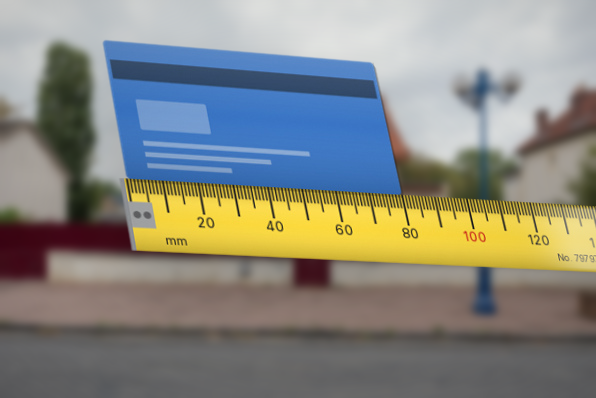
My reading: value=80 unit=mm
